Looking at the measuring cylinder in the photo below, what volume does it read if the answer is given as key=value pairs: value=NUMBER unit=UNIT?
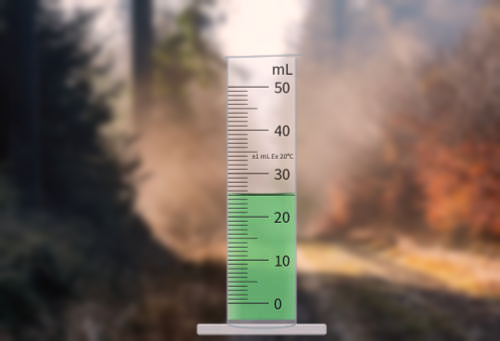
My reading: value=25 unit=mL
